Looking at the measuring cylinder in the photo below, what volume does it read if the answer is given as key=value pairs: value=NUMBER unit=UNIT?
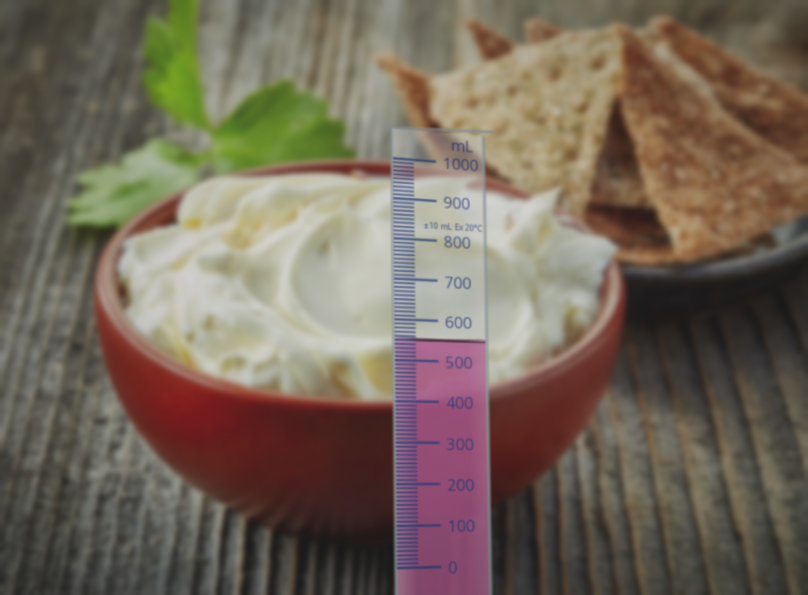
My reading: value=550 unit=mL
